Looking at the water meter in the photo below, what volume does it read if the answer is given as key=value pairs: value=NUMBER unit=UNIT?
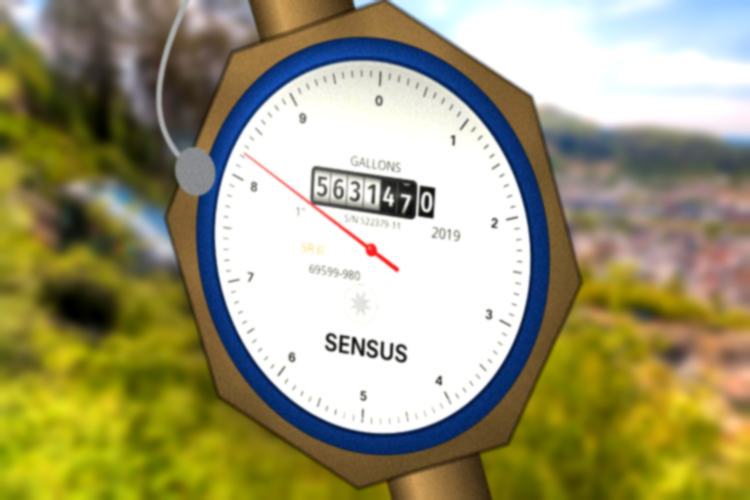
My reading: value=5631468.2 unit=gal
